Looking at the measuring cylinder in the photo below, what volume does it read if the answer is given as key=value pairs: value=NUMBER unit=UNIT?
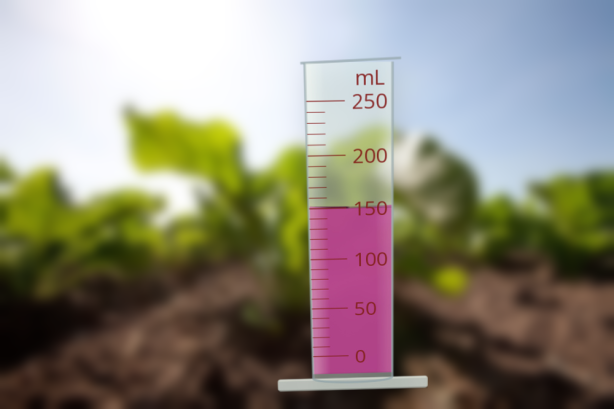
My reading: value=150 unit=mL
